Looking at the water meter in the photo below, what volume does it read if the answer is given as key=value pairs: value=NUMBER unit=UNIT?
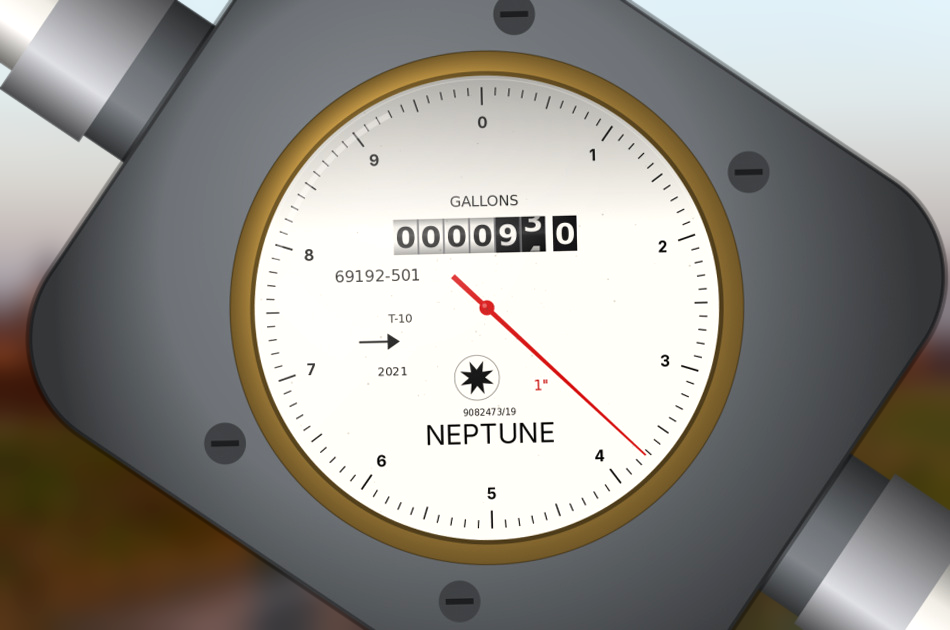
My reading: value=933.7 unit=gal
